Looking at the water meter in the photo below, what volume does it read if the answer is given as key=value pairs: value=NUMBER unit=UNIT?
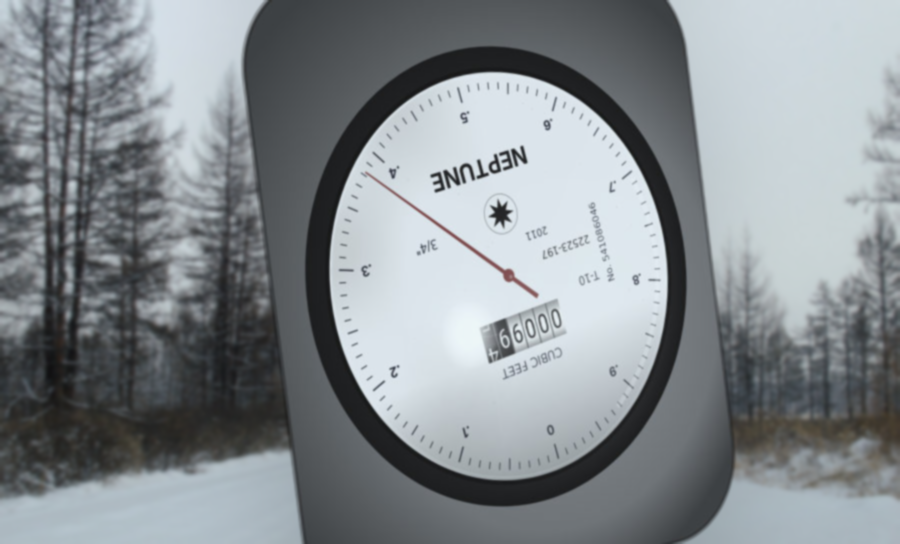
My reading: value=994.38 unit=ft³
